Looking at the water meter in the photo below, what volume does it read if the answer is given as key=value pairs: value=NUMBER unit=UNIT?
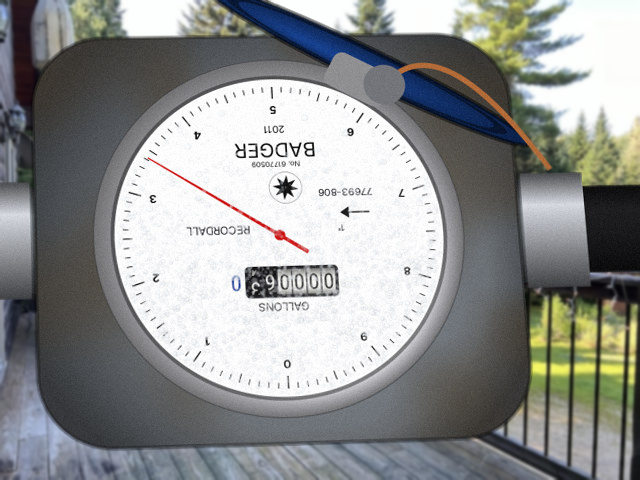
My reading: value=633.4 unit=gal
